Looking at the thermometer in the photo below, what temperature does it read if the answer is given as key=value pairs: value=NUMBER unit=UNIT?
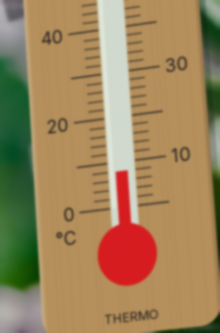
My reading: value=8 unit=°C
